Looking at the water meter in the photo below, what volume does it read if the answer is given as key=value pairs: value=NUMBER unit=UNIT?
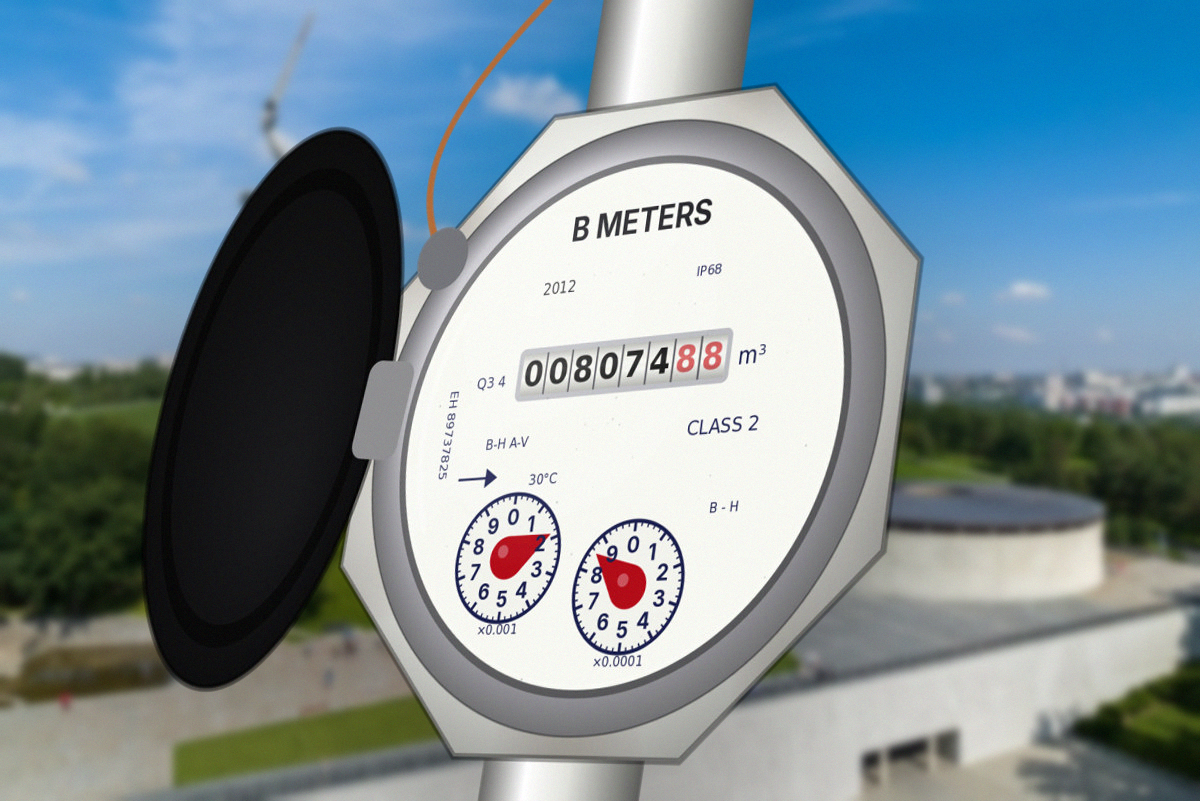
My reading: value=8074.8818 unit=m³
